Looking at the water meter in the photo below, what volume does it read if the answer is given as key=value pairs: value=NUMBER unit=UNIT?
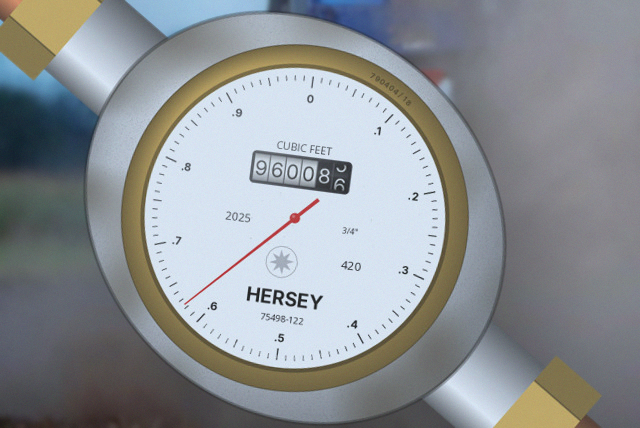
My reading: value=960085.62 unit=ft³
